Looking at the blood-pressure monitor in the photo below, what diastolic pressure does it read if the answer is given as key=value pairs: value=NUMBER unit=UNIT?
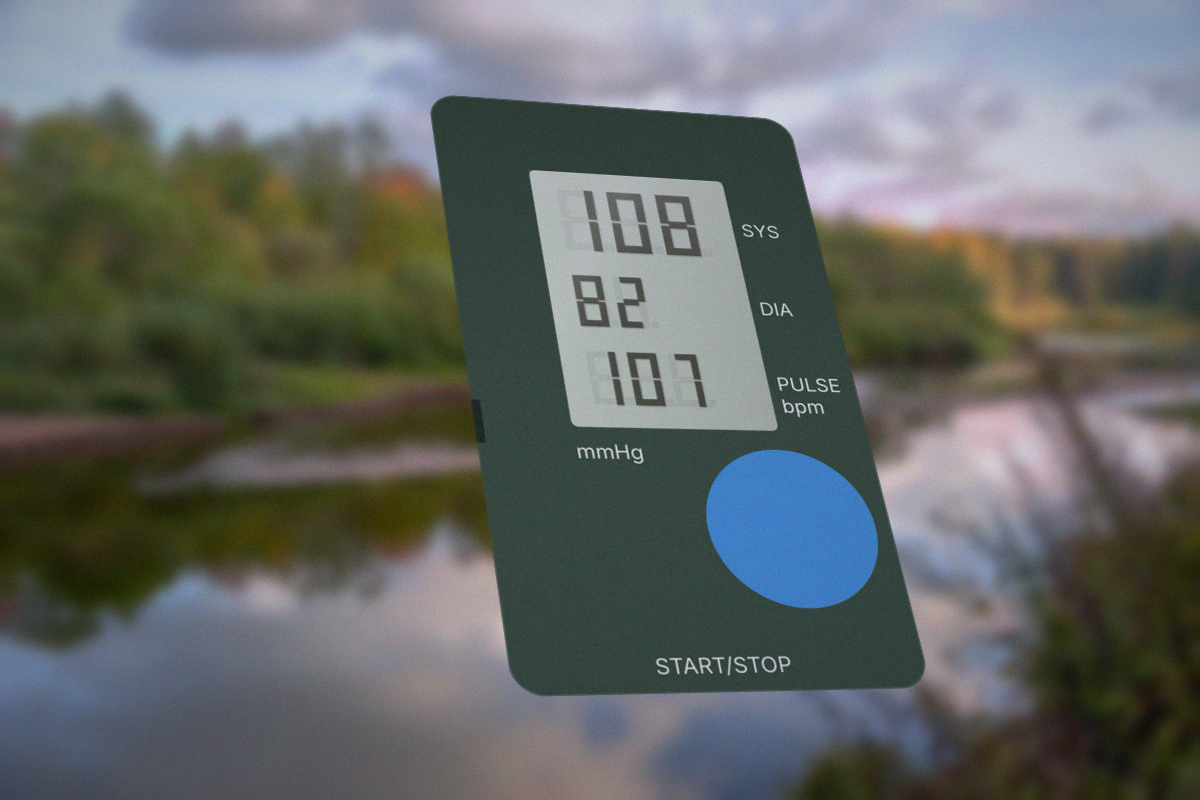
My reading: value=82 unit=mmHg
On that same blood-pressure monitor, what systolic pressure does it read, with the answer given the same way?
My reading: value=108 unit=mmHg
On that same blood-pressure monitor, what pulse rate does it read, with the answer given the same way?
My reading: value=107 unit=bpm
